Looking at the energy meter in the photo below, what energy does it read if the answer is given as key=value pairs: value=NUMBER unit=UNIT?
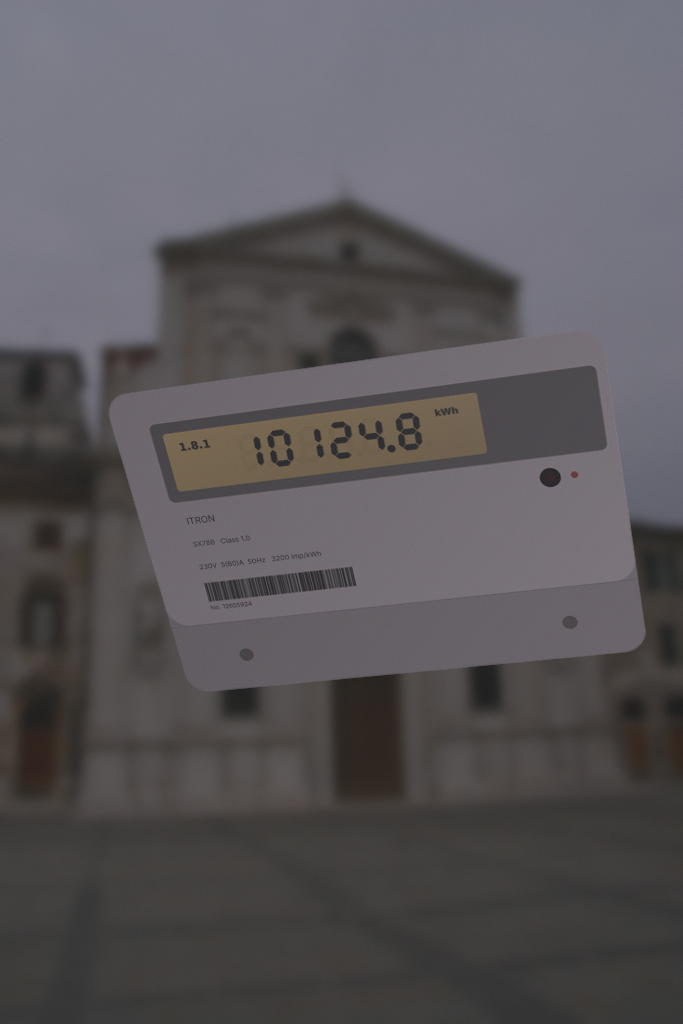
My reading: value=10124.8 unit=kWh
